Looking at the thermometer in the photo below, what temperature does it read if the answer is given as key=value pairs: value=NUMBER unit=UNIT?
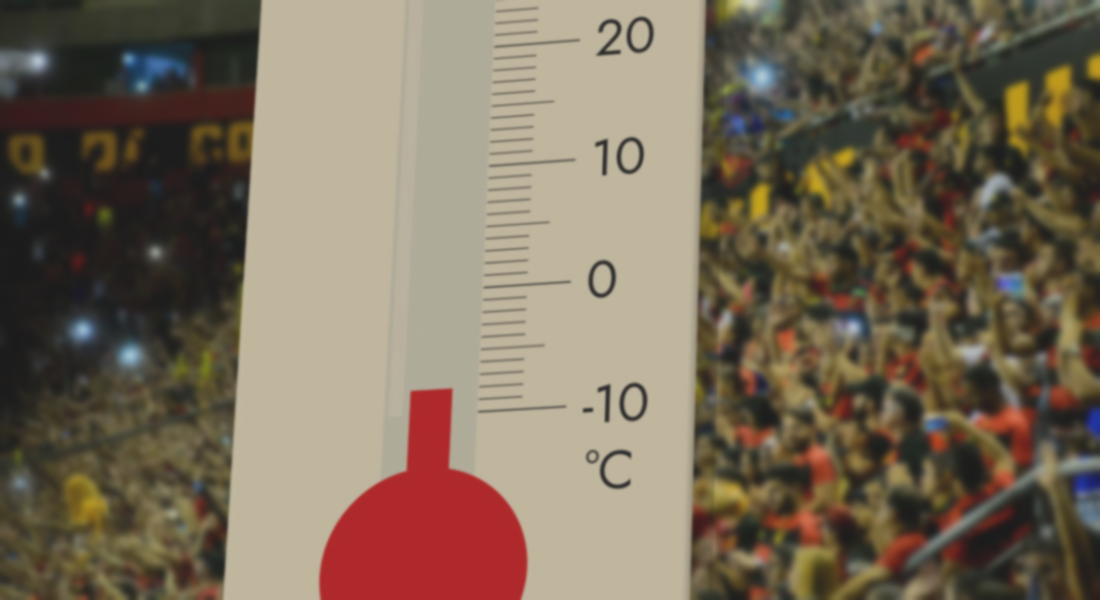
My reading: value=-8 unit=°C
